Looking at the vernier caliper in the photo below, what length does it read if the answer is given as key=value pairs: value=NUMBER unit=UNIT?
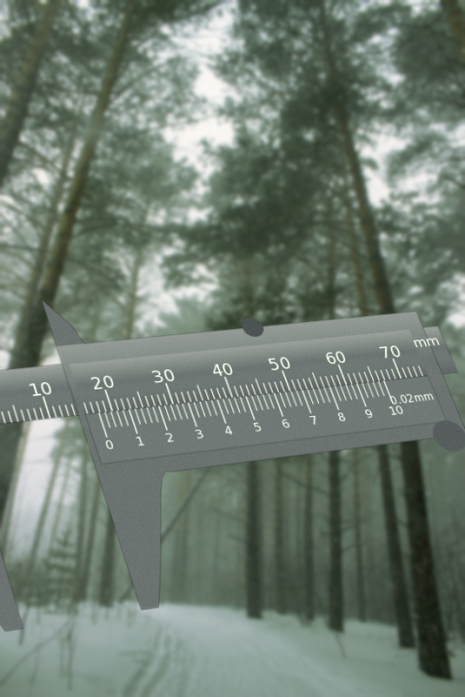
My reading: value=17.8 unit=mm
